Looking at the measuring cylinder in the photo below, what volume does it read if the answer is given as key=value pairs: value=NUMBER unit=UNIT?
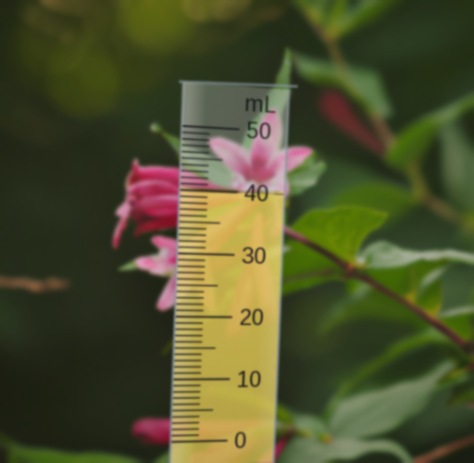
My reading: value=40 unit=mL
